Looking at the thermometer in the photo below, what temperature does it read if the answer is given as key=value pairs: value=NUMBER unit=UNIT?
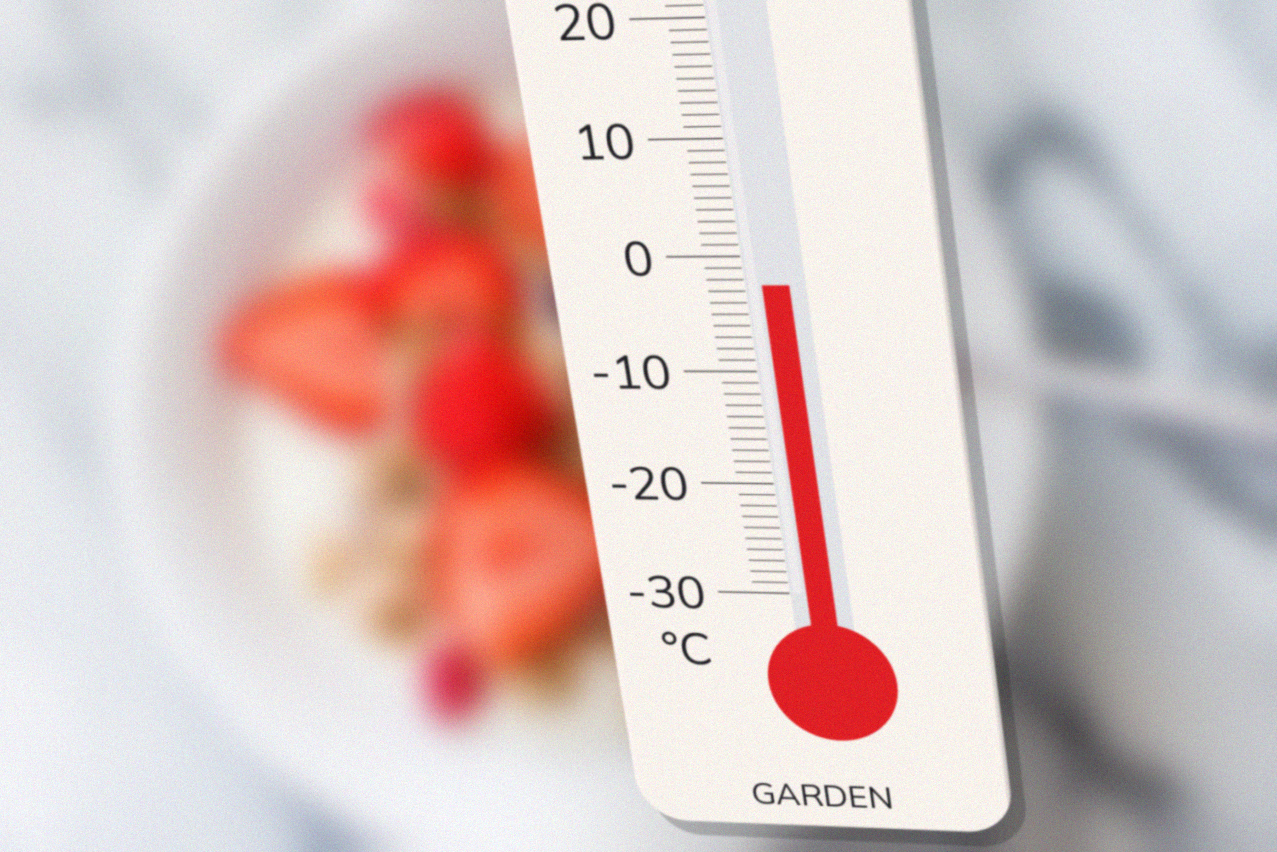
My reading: value=-2.5 unit=°C
